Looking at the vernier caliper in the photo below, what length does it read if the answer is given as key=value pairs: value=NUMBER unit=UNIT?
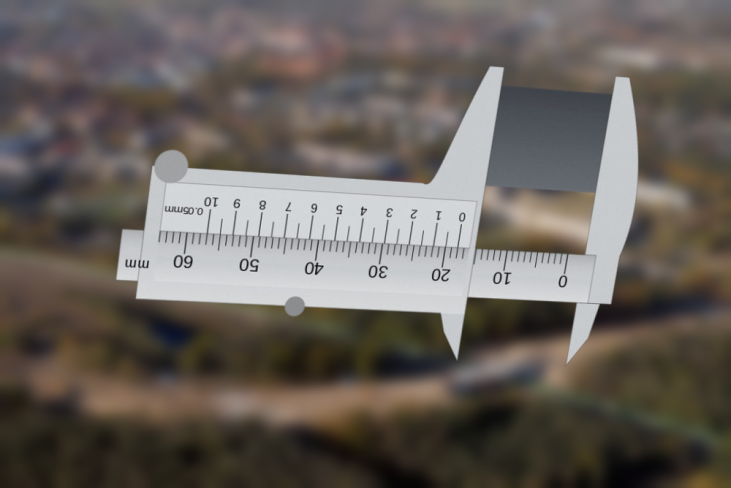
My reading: value=18.0 unit=mm
